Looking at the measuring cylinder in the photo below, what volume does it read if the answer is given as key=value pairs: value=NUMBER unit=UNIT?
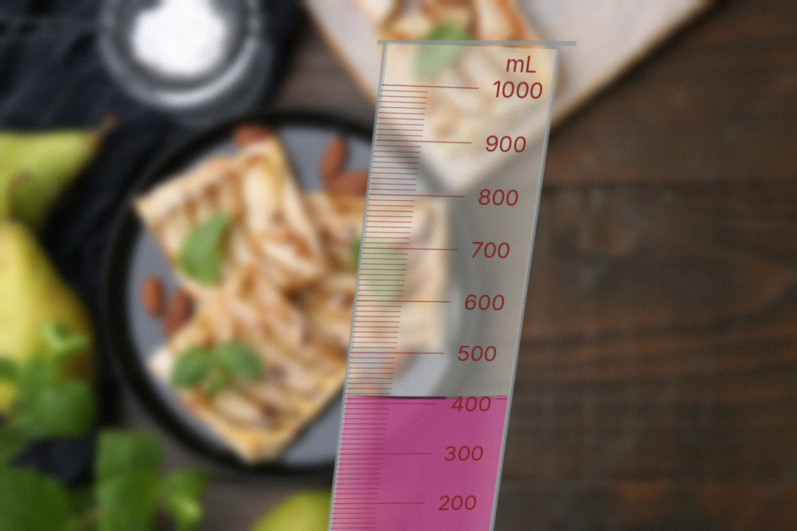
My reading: value=410 unit=mL
